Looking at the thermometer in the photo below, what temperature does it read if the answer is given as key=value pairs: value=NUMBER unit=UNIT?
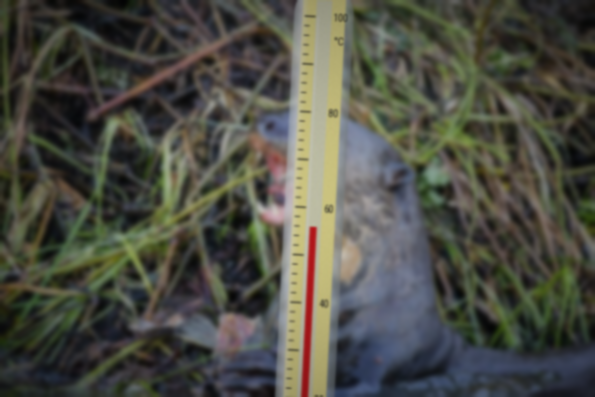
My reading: value=56 unit=°C
